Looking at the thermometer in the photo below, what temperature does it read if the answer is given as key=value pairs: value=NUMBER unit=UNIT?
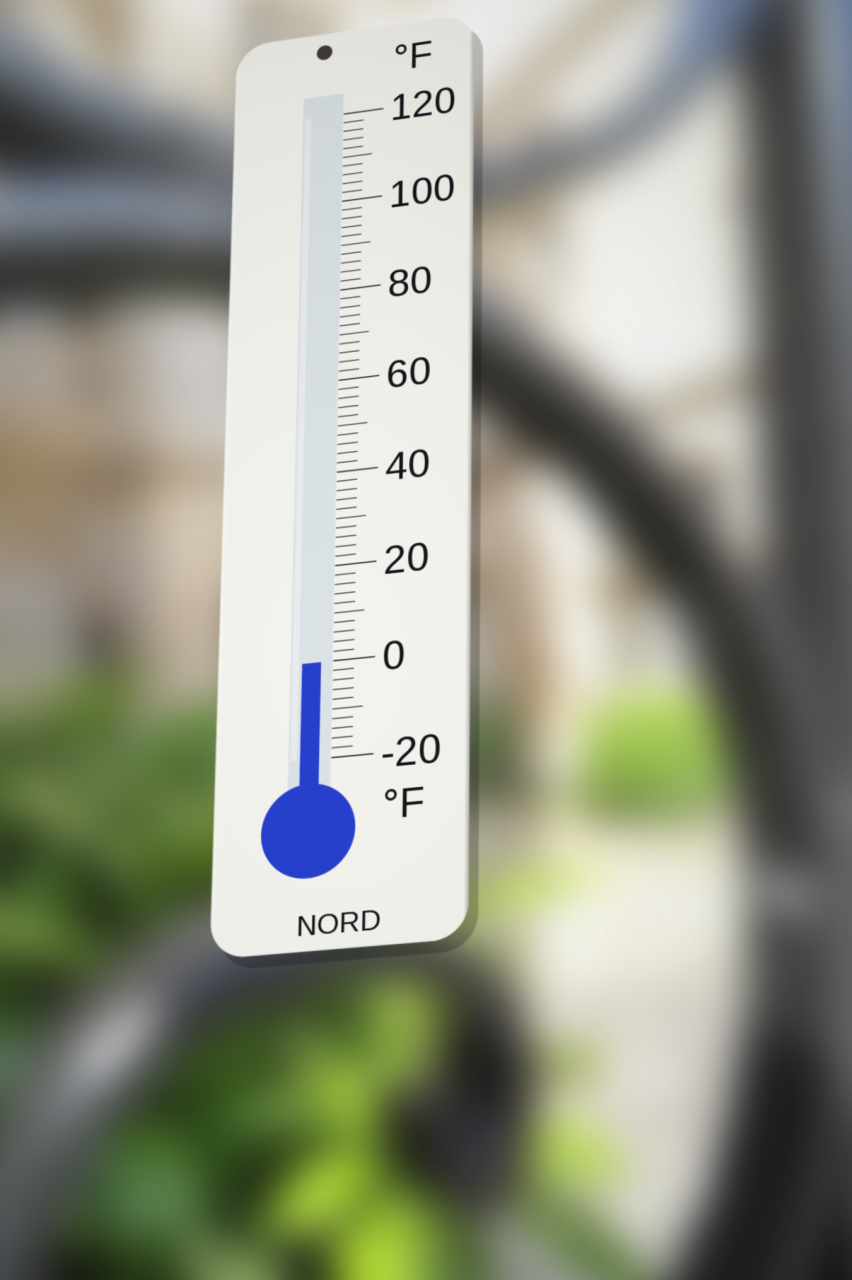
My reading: value=0 unit=°F
